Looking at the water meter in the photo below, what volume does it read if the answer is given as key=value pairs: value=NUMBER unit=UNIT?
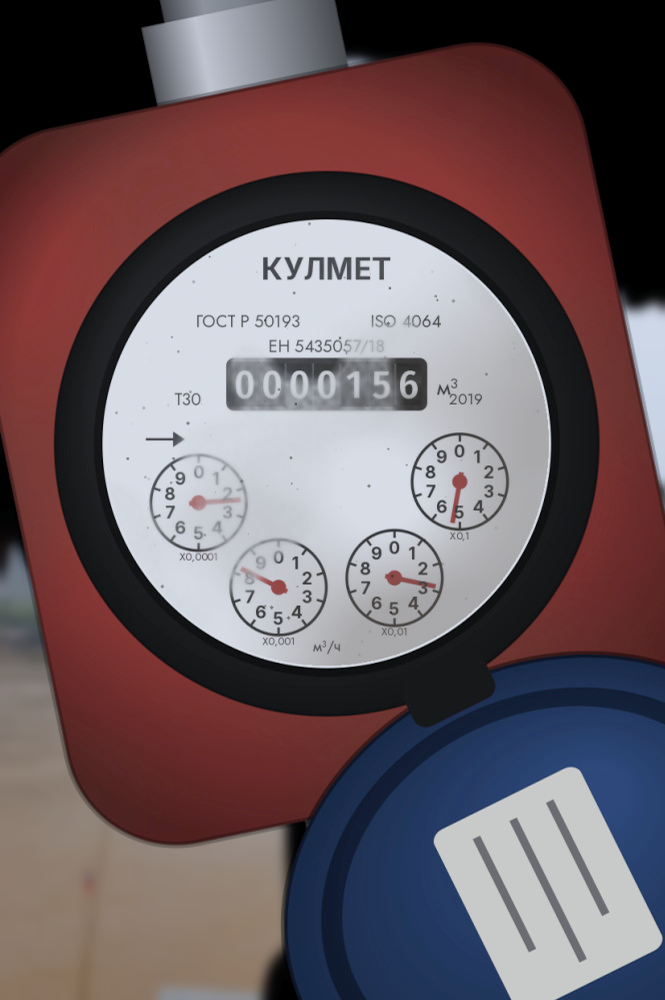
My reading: value=156.5282 unit=m³
